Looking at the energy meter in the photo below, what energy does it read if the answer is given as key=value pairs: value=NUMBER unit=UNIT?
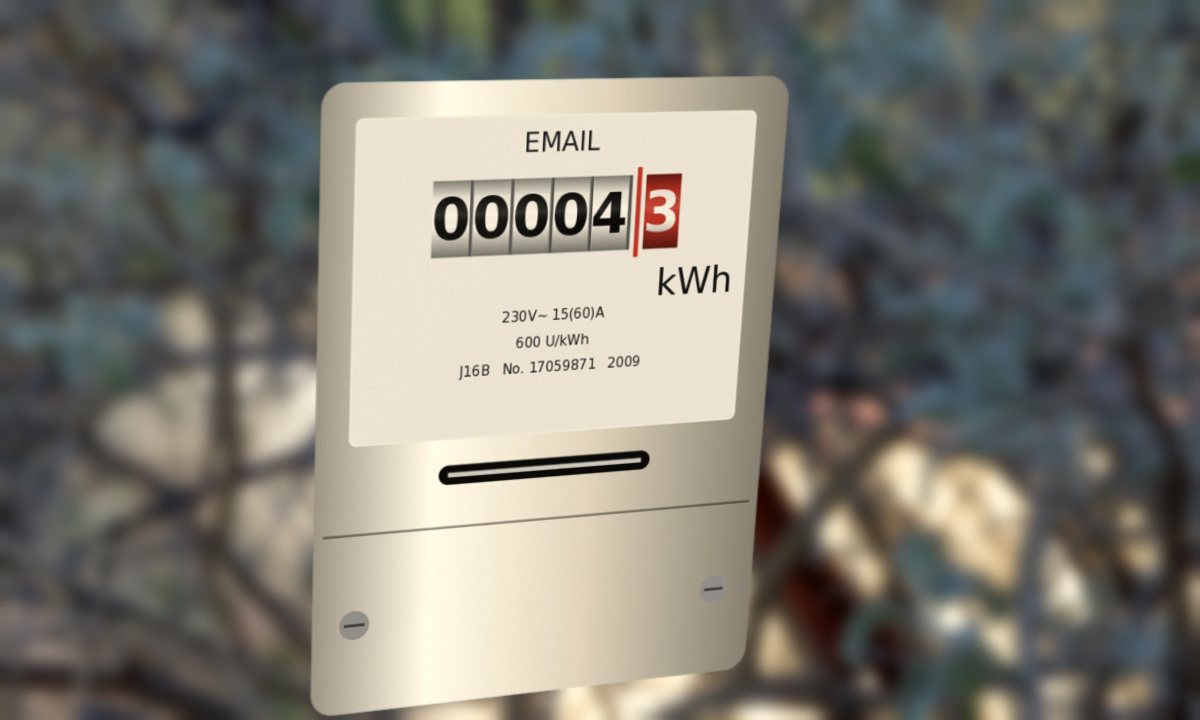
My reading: value=4.3 unit=kWh
